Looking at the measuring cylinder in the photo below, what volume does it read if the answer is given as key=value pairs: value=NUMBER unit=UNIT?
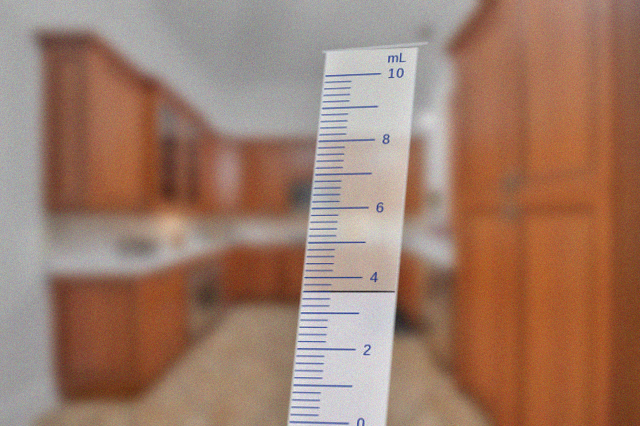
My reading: value=3.6 unit=mL
